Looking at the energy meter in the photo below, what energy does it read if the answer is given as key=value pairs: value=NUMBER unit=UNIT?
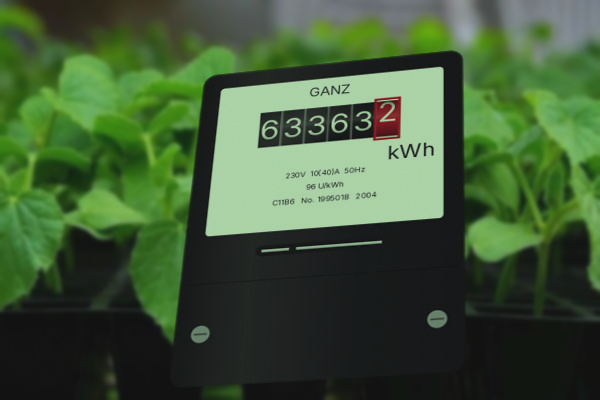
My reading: value=63363.2 unit=kWh
